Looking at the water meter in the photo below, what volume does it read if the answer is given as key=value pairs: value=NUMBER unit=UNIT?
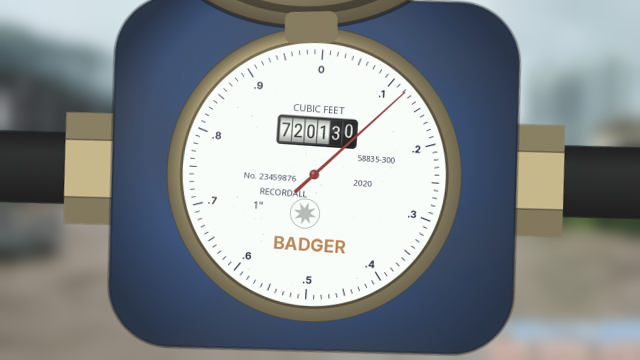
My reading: value=720130.12 unit=ft³
